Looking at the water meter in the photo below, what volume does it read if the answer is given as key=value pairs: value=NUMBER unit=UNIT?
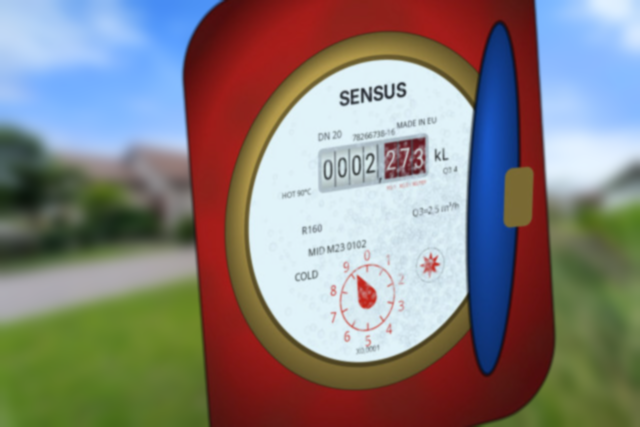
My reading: value=2.2729 unit=kL
